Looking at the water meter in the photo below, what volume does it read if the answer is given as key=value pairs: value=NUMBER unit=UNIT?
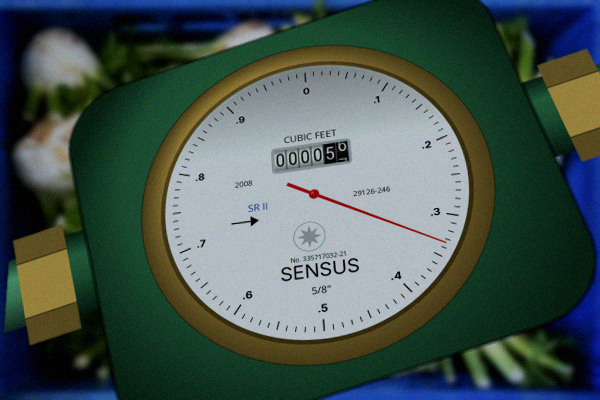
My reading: value=56.33 unit=ft³
